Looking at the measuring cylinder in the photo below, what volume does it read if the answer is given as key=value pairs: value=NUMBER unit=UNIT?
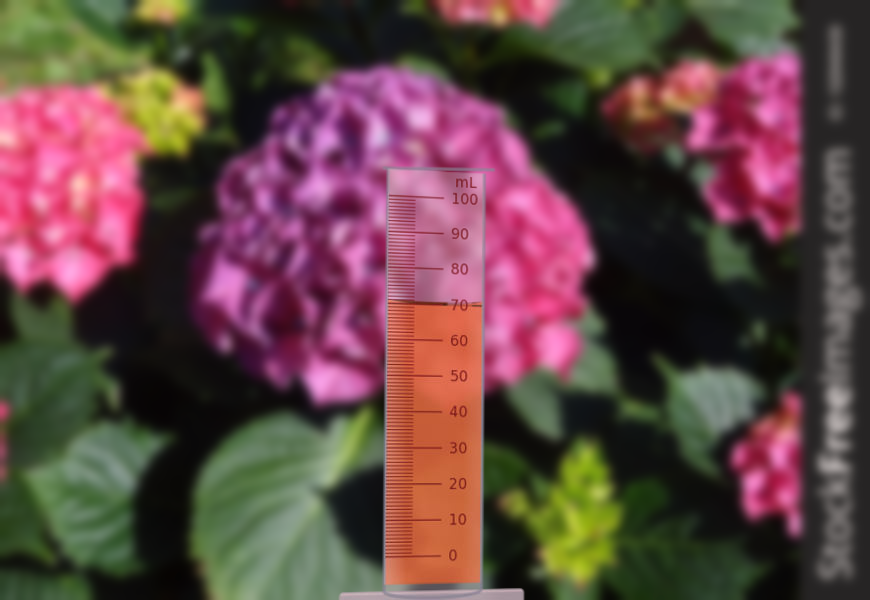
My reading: value=70 unit=mL
